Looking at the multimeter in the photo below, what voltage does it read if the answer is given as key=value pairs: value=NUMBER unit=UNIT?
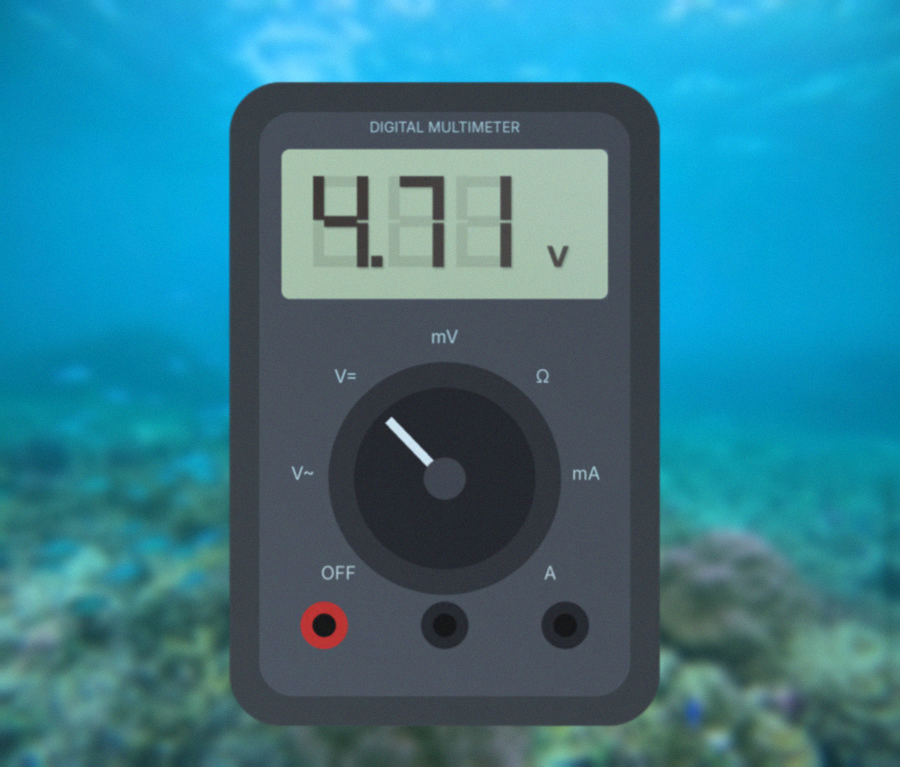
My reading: value=4.71 unit=V
